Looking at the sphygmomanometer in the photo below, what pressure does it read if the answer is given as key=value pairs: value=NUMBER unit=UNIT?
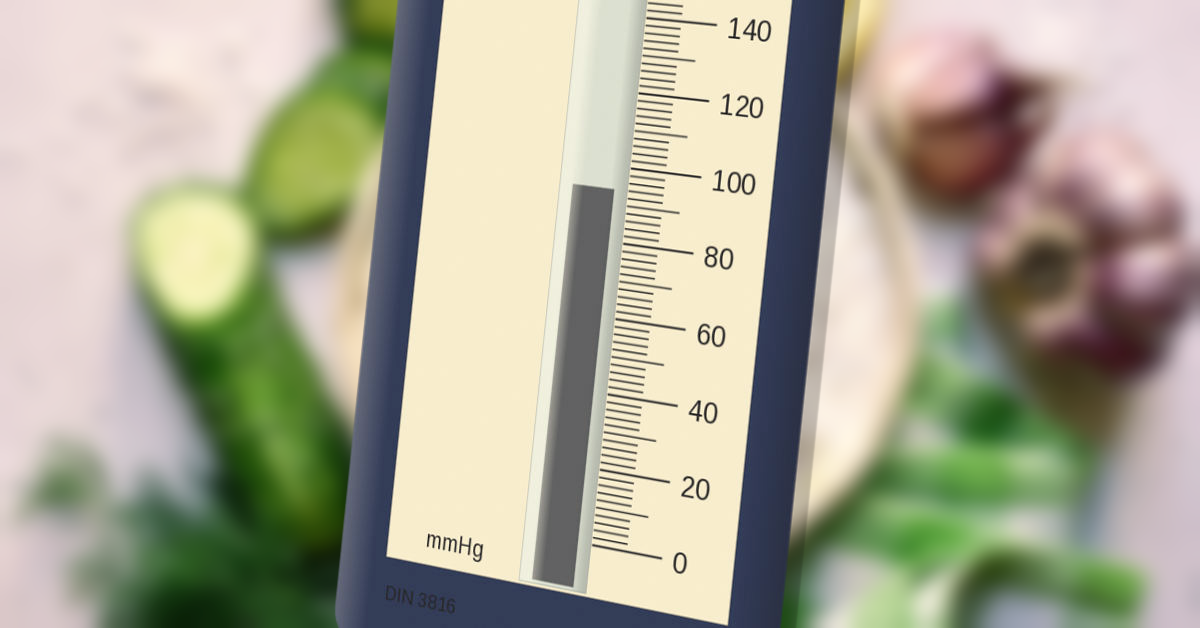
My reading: value=94 unit=mmHg
